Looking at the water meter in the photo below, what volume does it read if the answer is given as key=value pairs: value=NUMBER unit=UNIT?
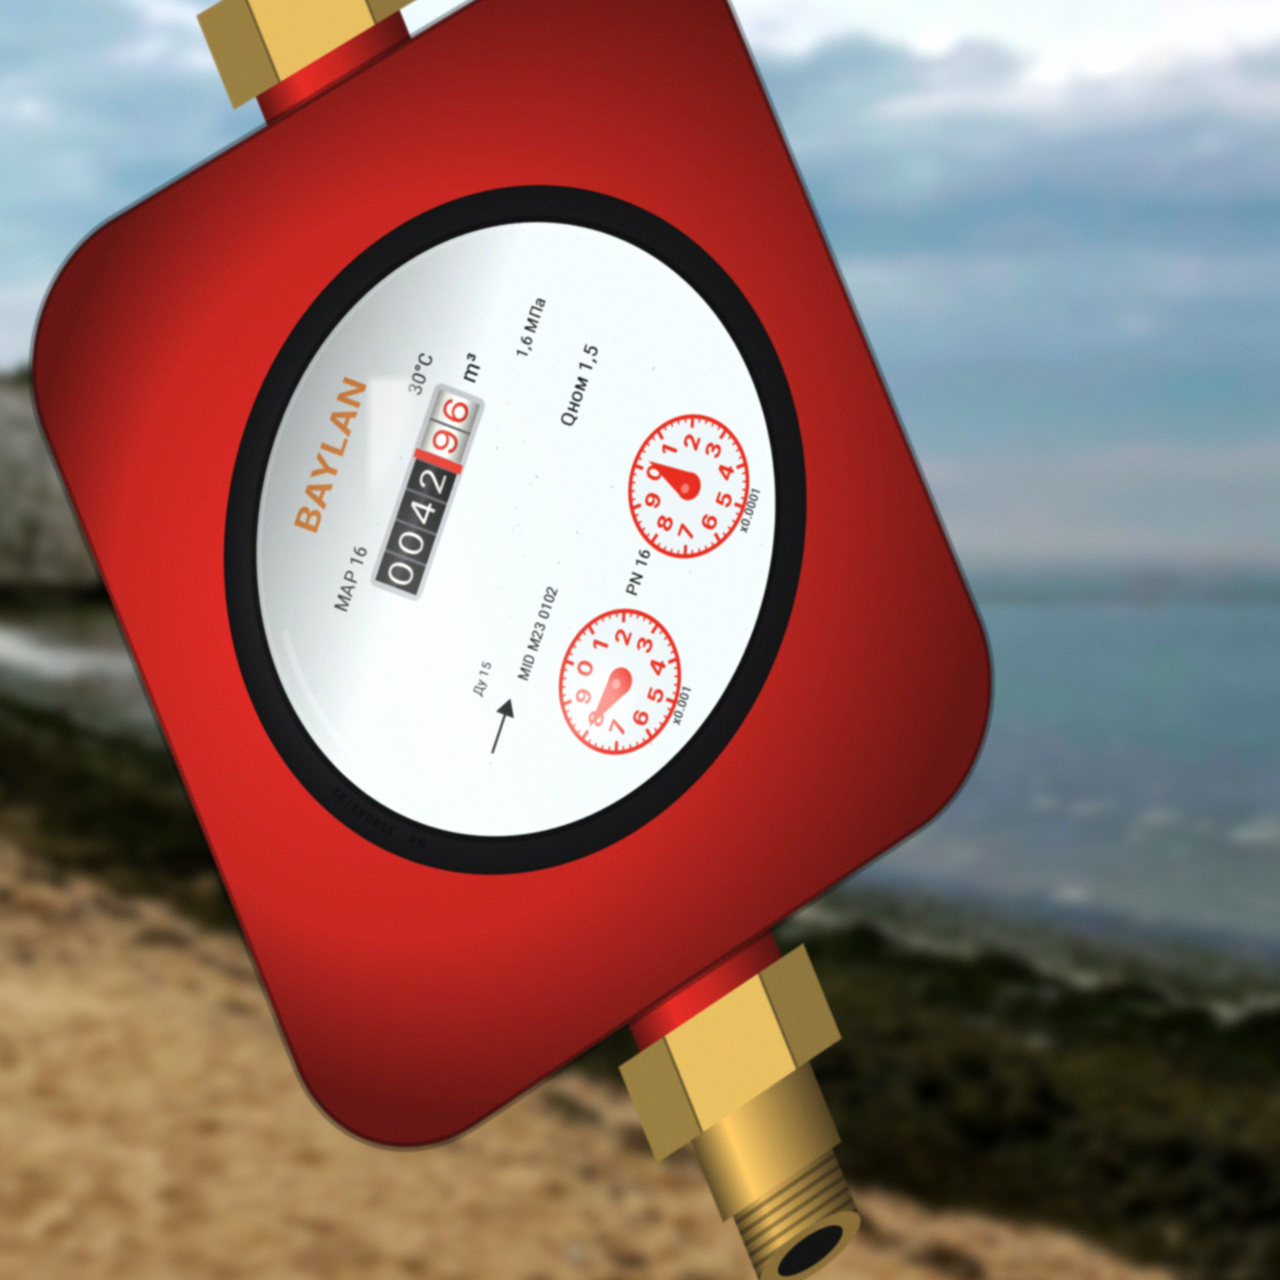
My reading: value=42.9680 unit=m³
